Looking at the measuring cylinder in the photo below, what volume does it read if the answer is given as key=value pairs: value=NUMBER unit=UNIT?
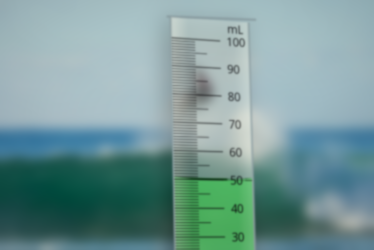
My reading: value=50 unit=mL
